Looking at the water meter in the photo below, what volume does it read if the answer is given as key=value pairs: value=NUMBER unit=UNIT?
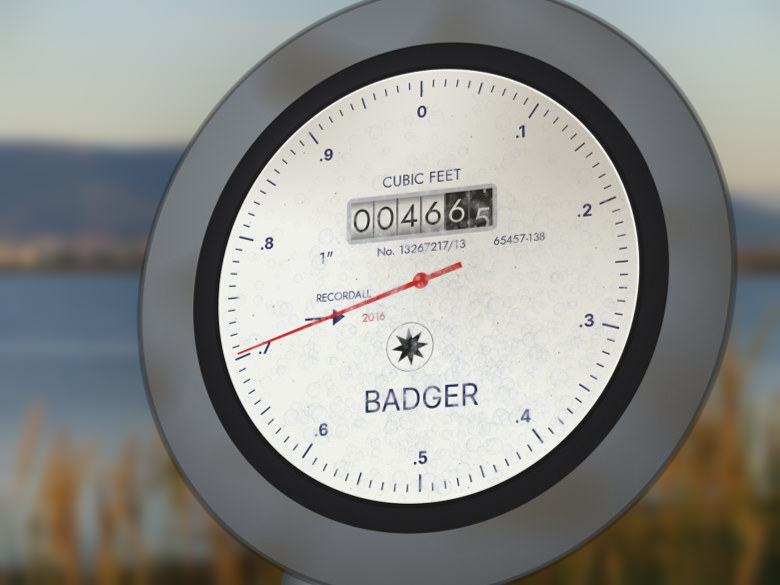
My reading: value=4664.70 unit=ft³
